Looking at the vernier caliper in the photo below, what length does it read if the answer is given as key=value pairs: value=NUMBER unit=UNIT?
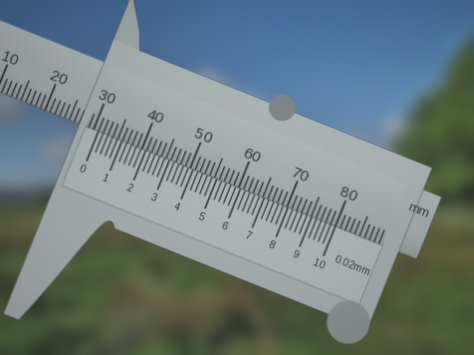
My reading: value=31.0 unit=mm
